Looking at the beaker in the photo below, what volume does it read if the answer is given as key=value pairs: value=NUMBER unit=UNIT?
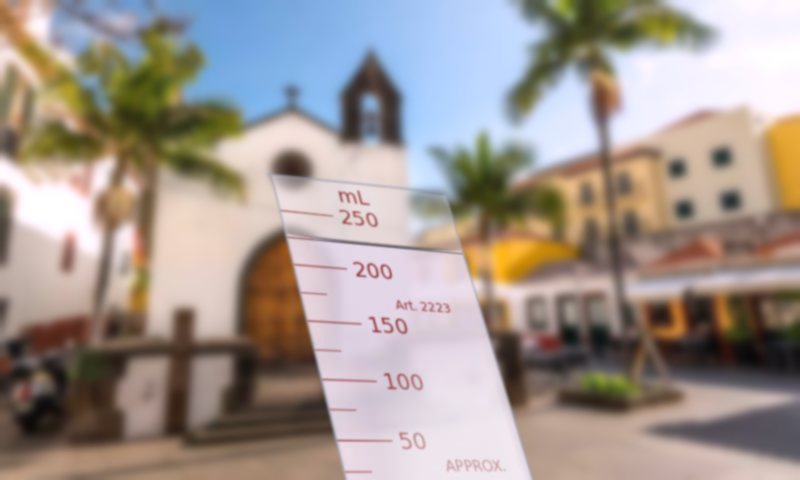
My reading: value=225 unit=mL
